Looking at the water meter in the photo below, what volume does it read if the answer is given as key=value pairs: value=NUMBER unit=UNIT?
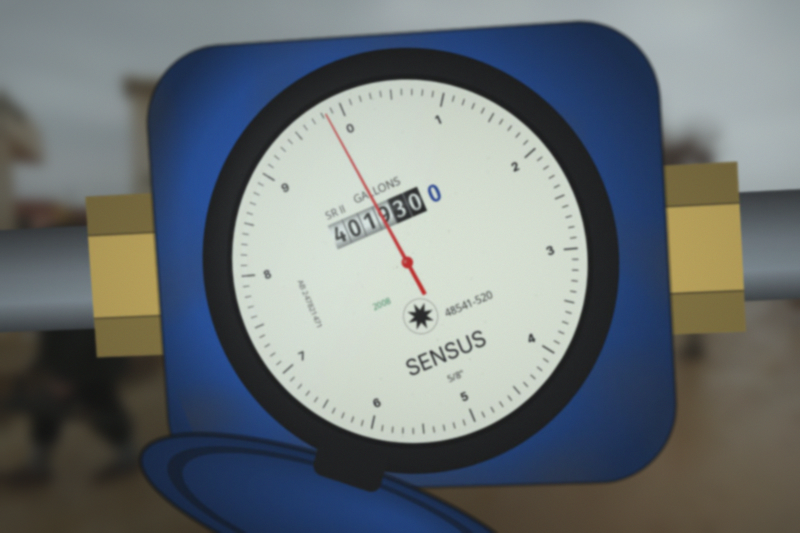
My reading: value=4019299.8 unit=gal
